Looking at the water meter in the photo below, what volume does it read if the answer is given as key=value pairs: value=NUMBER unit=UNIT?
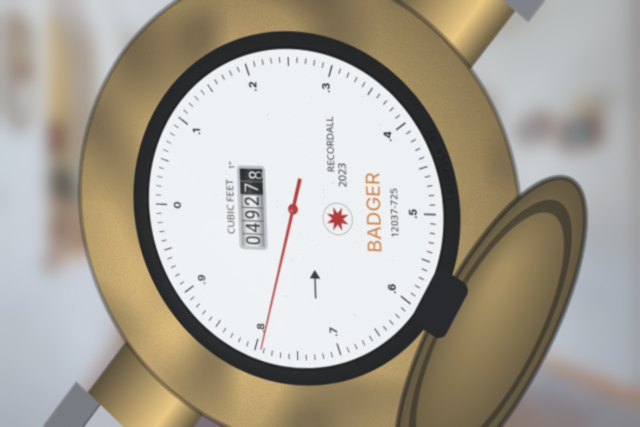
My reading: value=49277.79 unit=ft³
